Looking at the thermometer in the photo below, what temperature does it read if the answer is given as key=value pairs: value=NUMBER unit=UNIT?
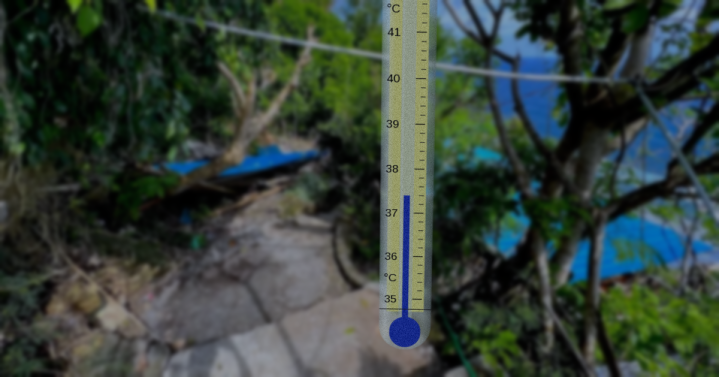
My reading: value=37.4 unit=°C
